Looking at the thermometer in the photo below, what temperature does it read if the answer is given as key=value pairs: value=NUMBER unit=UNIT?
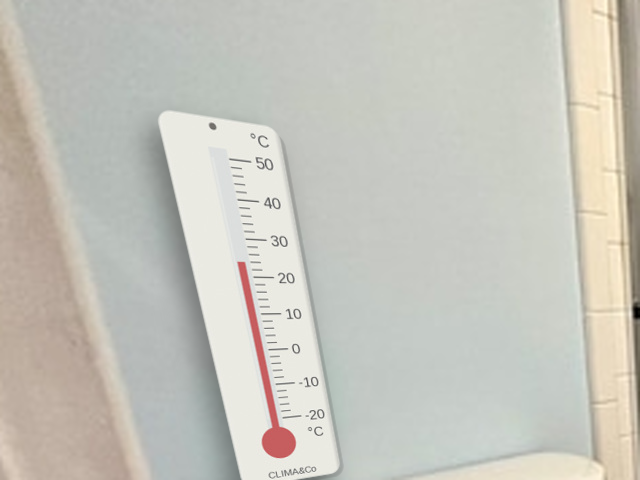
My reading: value=24 unit=°C
